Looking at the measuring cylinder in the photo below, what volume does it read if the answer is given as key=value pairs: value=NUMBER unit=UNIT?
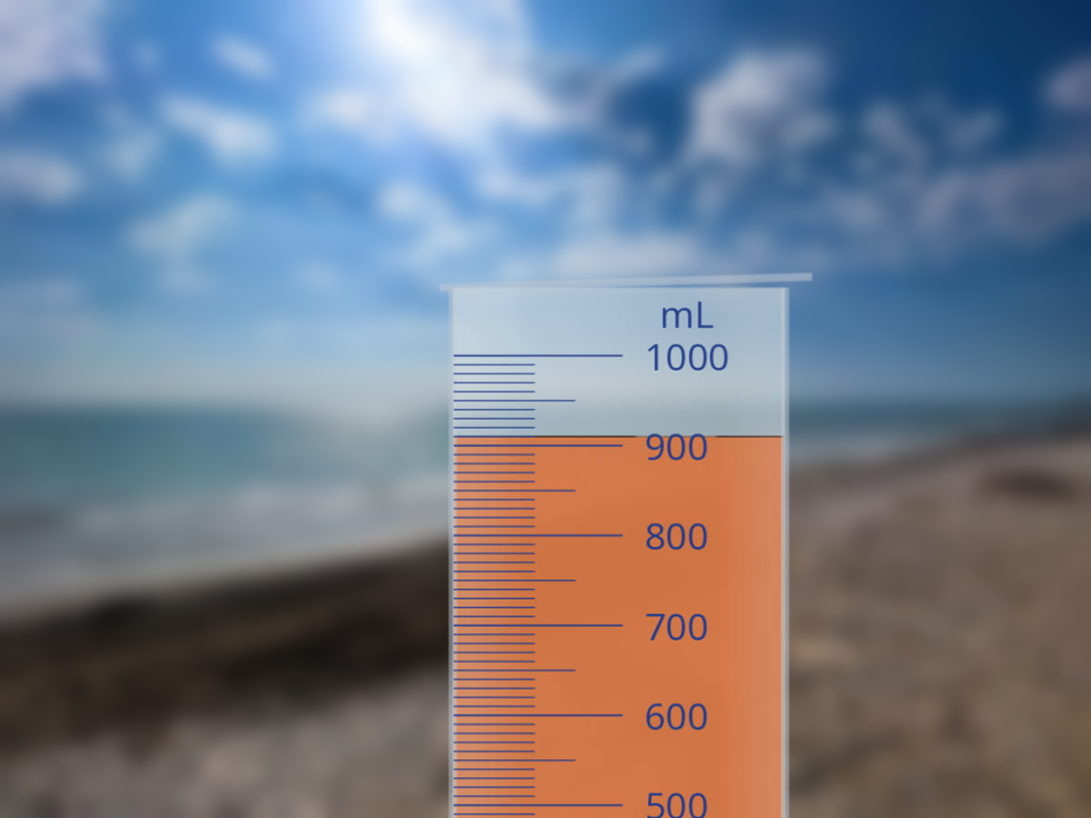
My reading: value=910 unit=mL
